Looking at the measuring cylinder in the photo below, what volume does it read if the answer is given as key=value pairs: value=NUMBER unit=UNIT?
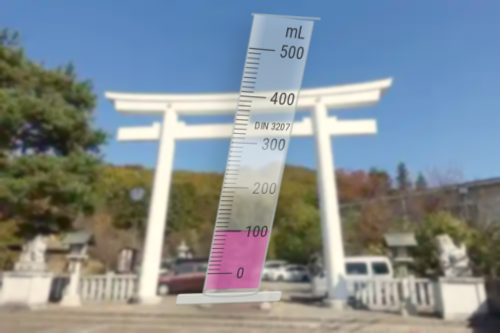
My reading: value=100 unit=mL
